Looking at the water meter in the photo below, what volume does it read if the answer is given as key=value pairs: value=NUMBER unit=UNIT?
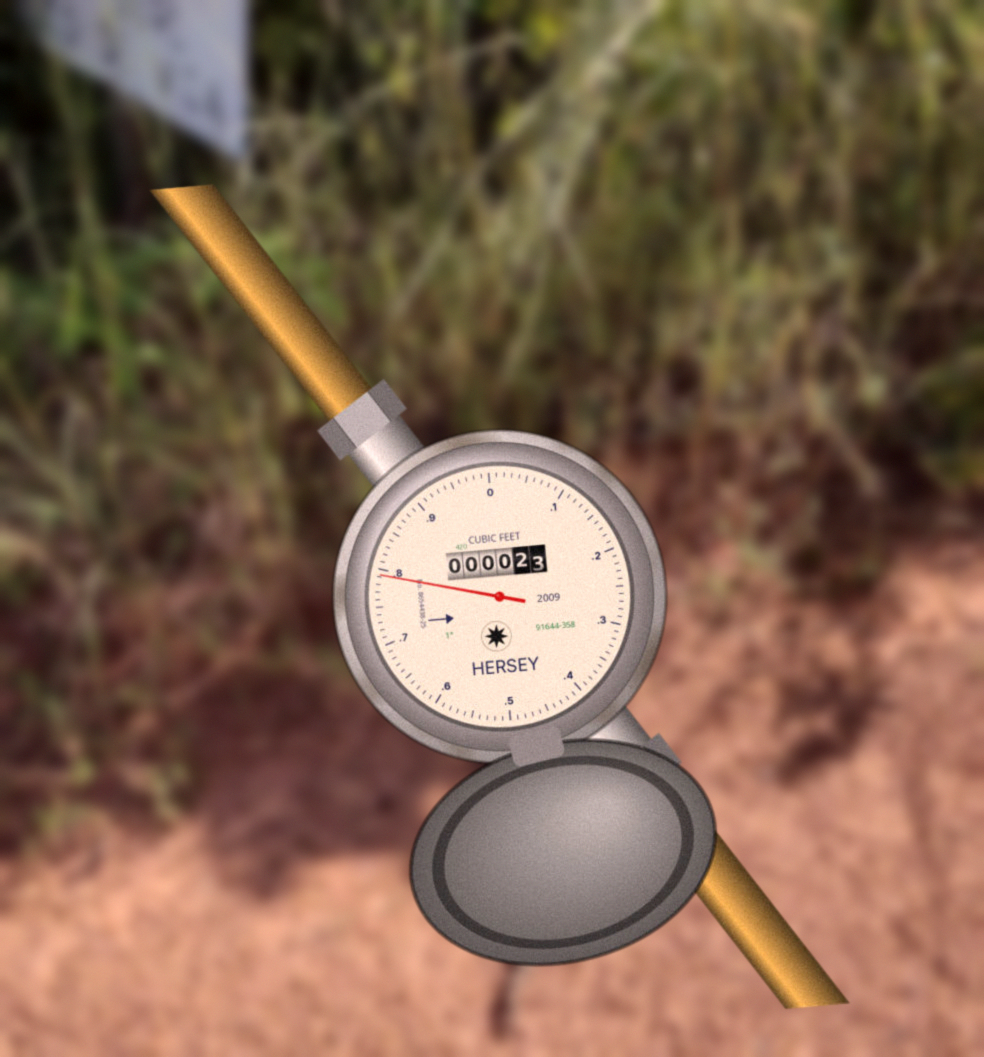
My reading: value=22.79 unit=ft³
